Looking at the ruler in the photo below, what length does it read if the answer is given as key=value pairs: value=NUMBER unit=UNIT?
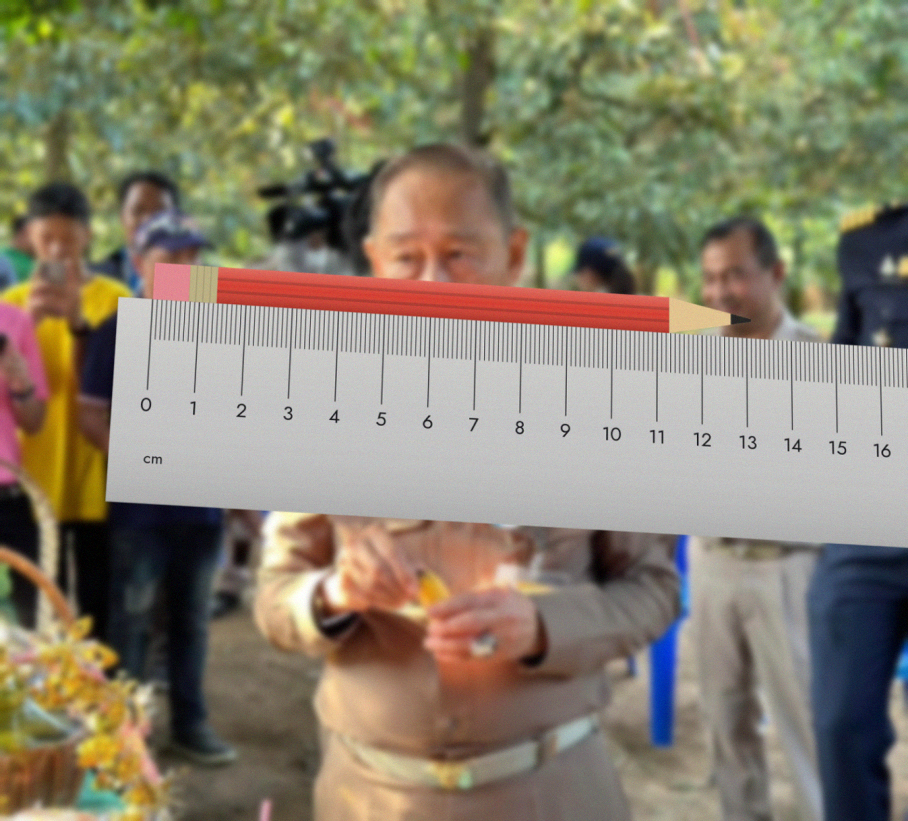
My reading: value=13.1 unit=cm
